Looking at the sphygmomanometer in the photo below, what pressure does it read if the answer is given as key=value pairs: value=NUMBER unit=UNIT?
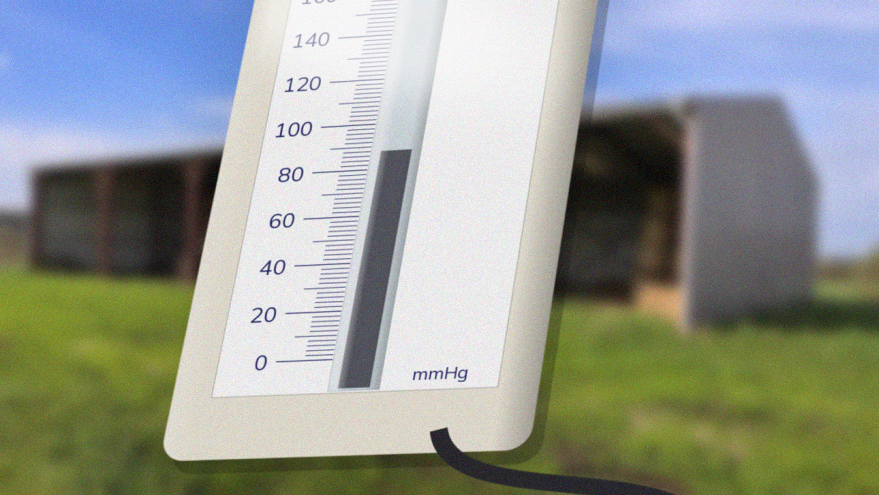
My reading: value=88 unit=mmHg
